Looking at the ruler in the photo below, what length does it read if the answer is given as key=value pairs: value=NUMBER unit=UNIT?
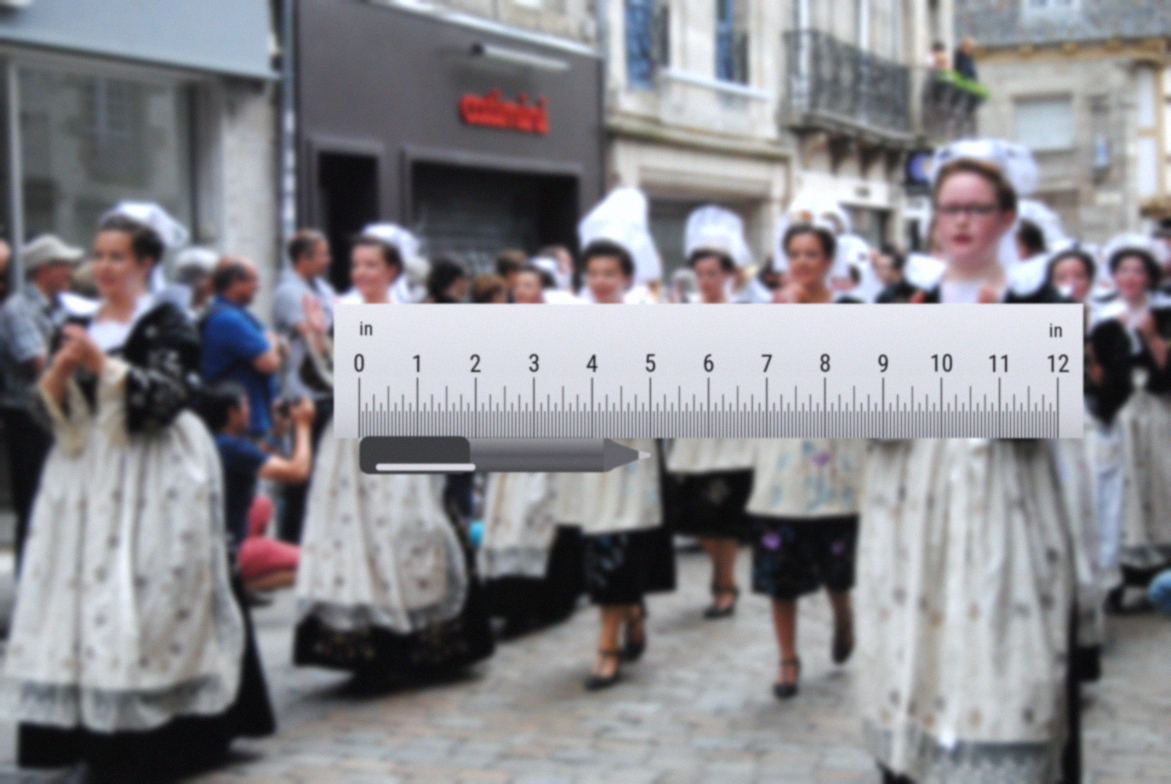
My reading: value=5 unit=in
